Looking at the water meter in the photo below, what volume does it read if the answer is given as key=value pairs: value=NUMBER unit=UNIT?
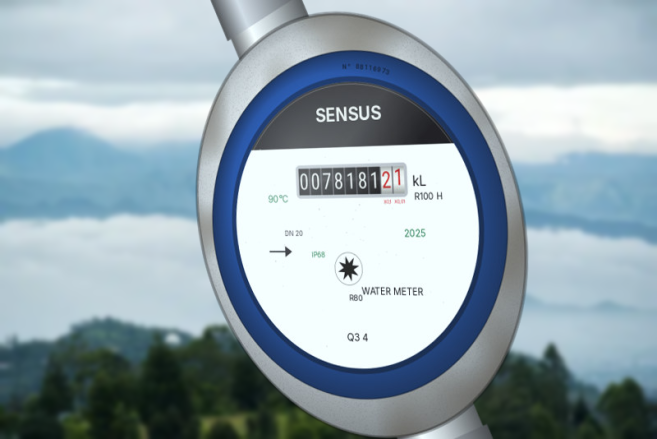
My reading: value=78181.21 unit=kL
